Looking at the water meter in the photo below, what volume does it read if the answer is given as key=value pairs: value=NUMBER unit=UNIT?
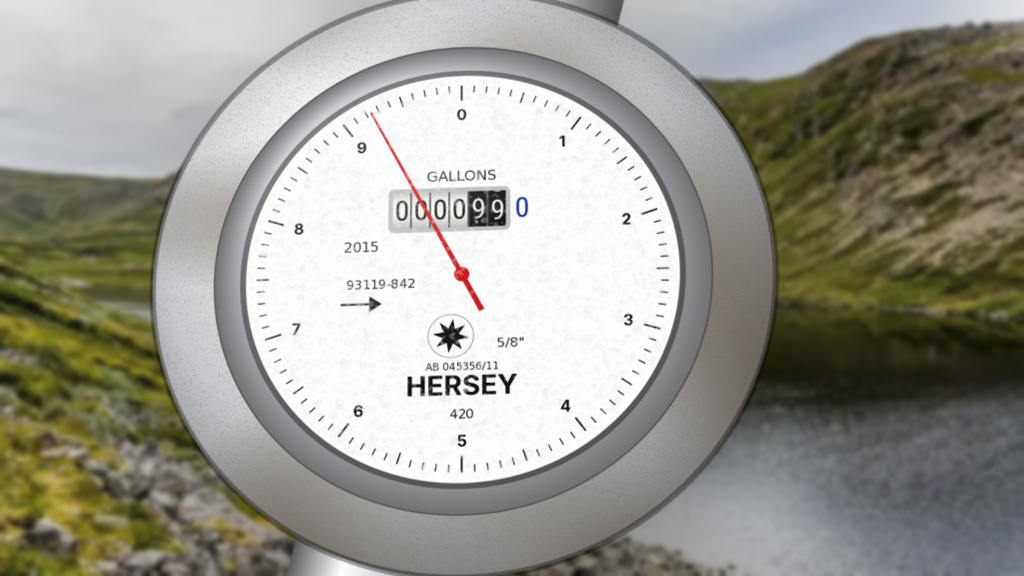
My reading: value=989.2 unit=gal
